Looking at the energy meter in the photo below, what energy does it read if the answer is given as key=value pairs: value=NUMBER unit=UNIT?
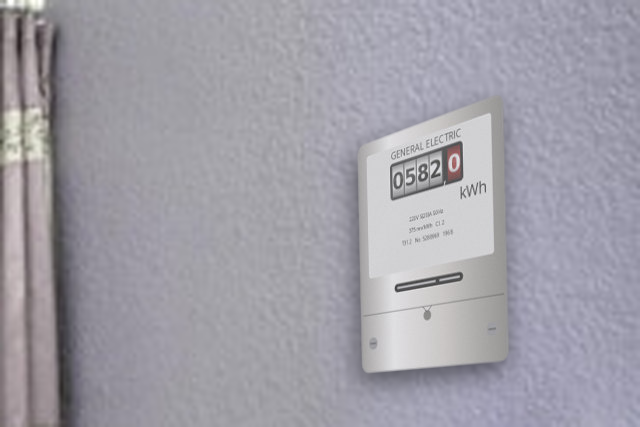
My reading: value=582.0 unit=kWh
